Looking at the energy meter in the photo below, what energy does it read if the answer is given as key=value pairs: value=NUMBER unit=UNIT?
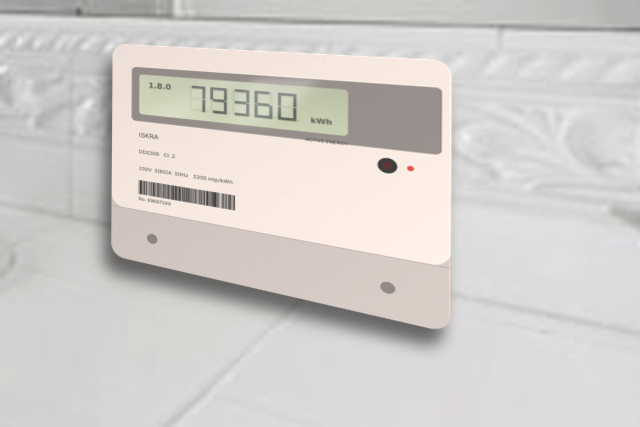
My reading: value=79360 unit=kWh
